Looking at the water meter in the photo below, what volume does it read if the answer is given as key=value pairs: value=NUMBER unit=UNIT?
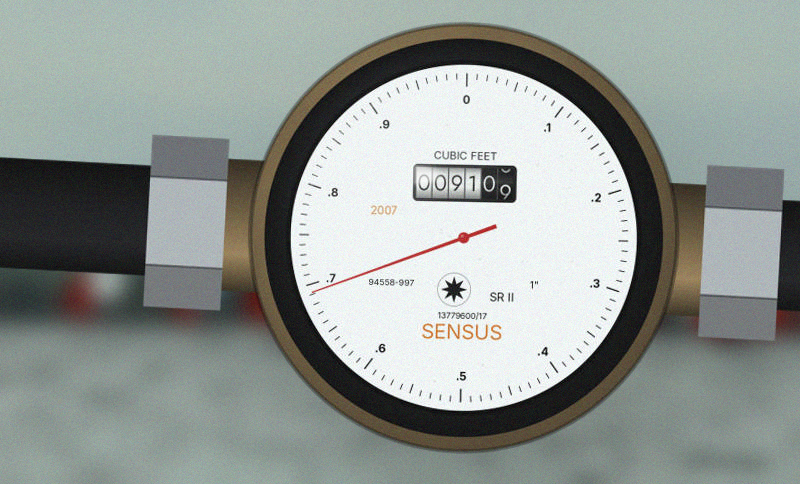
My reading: value=9108.69 unit=ft³
